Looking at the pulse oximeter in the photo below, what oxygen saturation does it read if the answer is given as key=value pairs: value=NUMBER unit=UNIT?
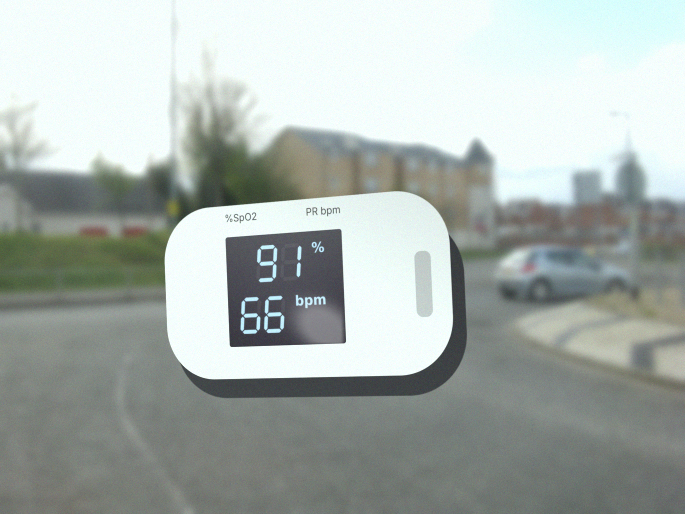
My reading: value=91 unit=%
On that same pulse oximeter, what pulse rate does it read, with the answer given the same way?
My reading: value=66 unit=bpm
